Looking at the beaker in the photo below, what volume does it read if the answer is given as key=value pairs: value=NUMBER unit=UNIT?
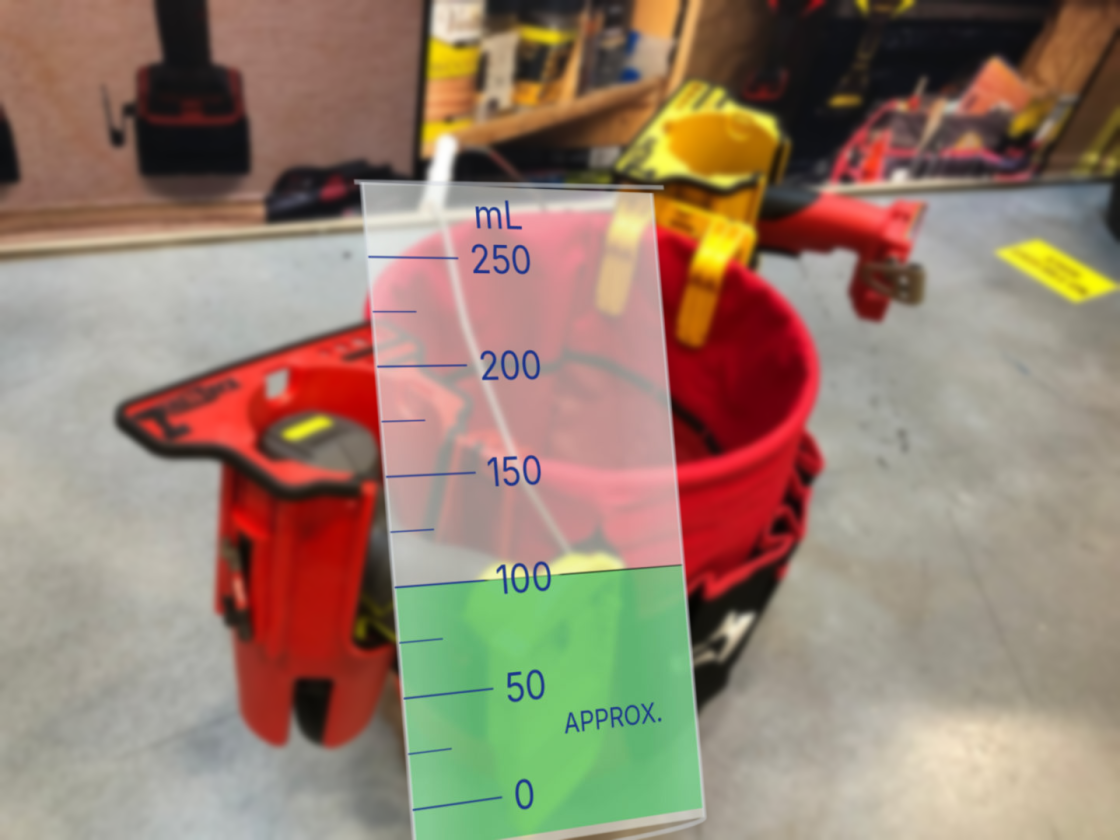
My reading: value=100 unit=mL
